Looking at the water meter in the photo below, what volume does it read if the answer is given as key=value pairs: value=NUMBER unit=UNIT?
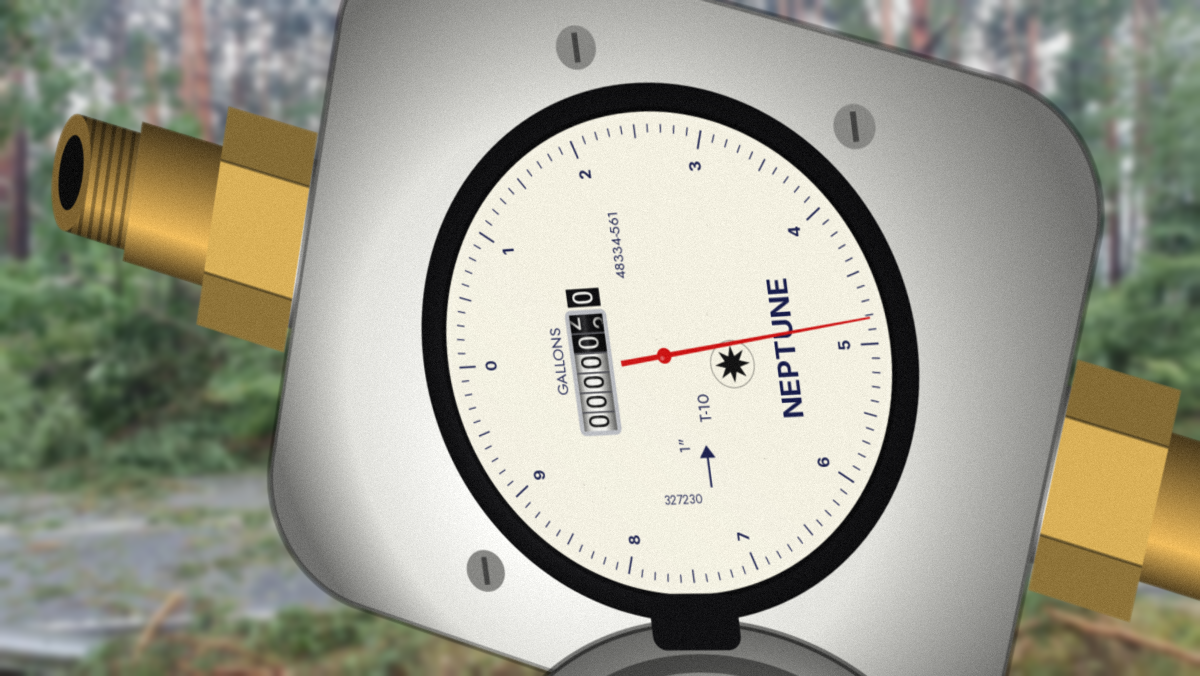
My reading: value=24.8 unit=gal
